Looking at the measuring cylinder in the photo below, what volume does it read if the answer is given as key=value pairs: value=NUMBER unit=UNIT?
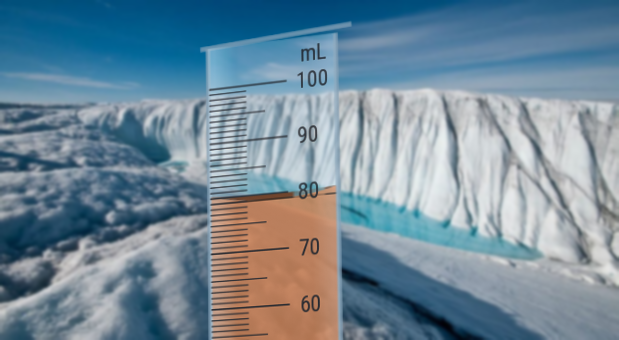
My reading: value=79 unit=mL
